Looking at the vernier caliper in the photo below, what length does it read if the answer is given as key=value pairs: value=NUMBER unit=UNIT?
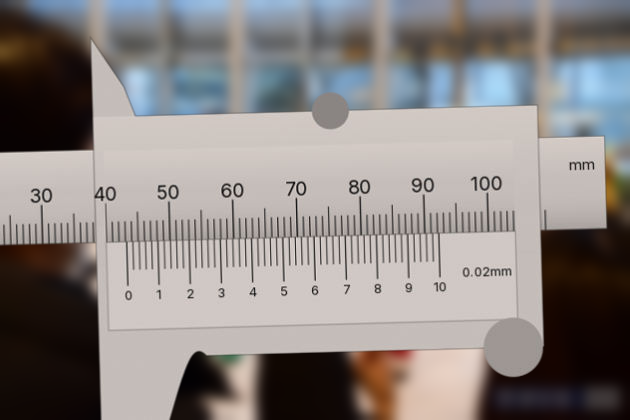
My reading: value=43.2 unit=mm
